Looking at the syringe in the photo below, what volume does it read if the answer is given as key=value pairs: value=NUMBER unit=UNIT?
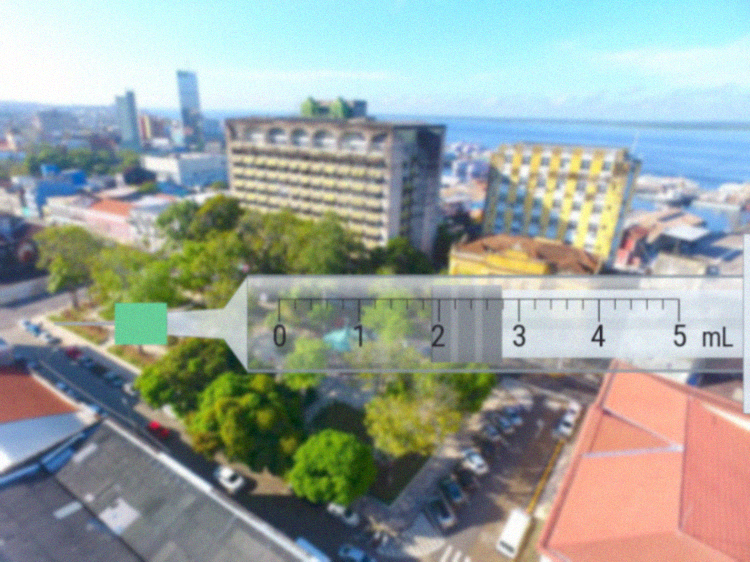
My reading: value=1.9 unit=mL
